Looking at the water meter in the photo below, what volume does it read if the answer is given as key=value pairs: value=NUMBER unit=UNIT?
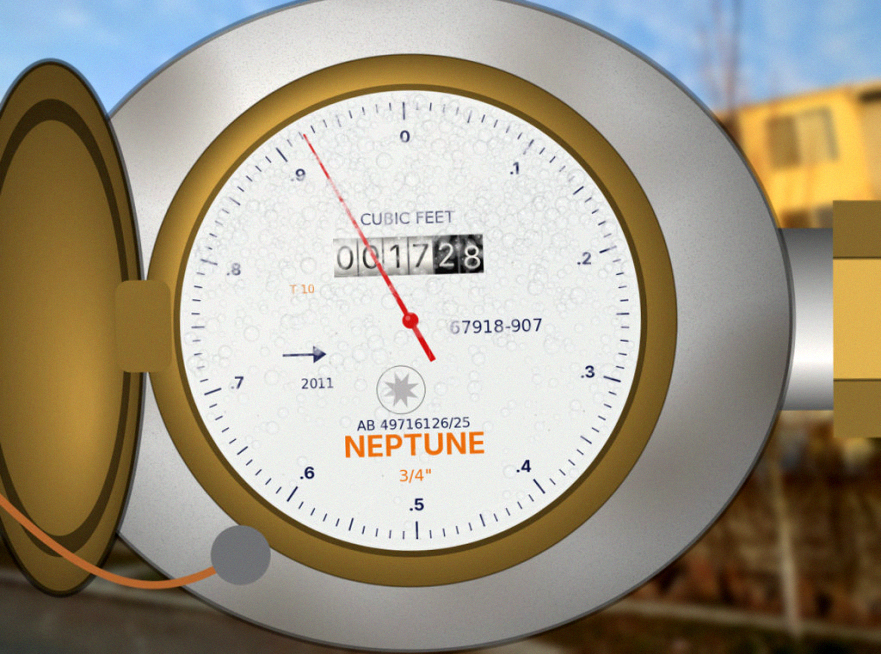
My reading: value=1727.92 unit=ft³
